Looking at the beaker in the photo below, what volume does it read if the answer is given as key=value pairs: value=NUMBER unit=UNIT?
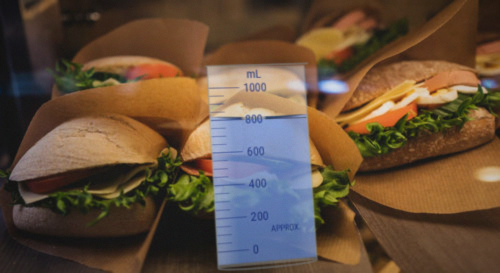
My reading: value=800 unit=mL
